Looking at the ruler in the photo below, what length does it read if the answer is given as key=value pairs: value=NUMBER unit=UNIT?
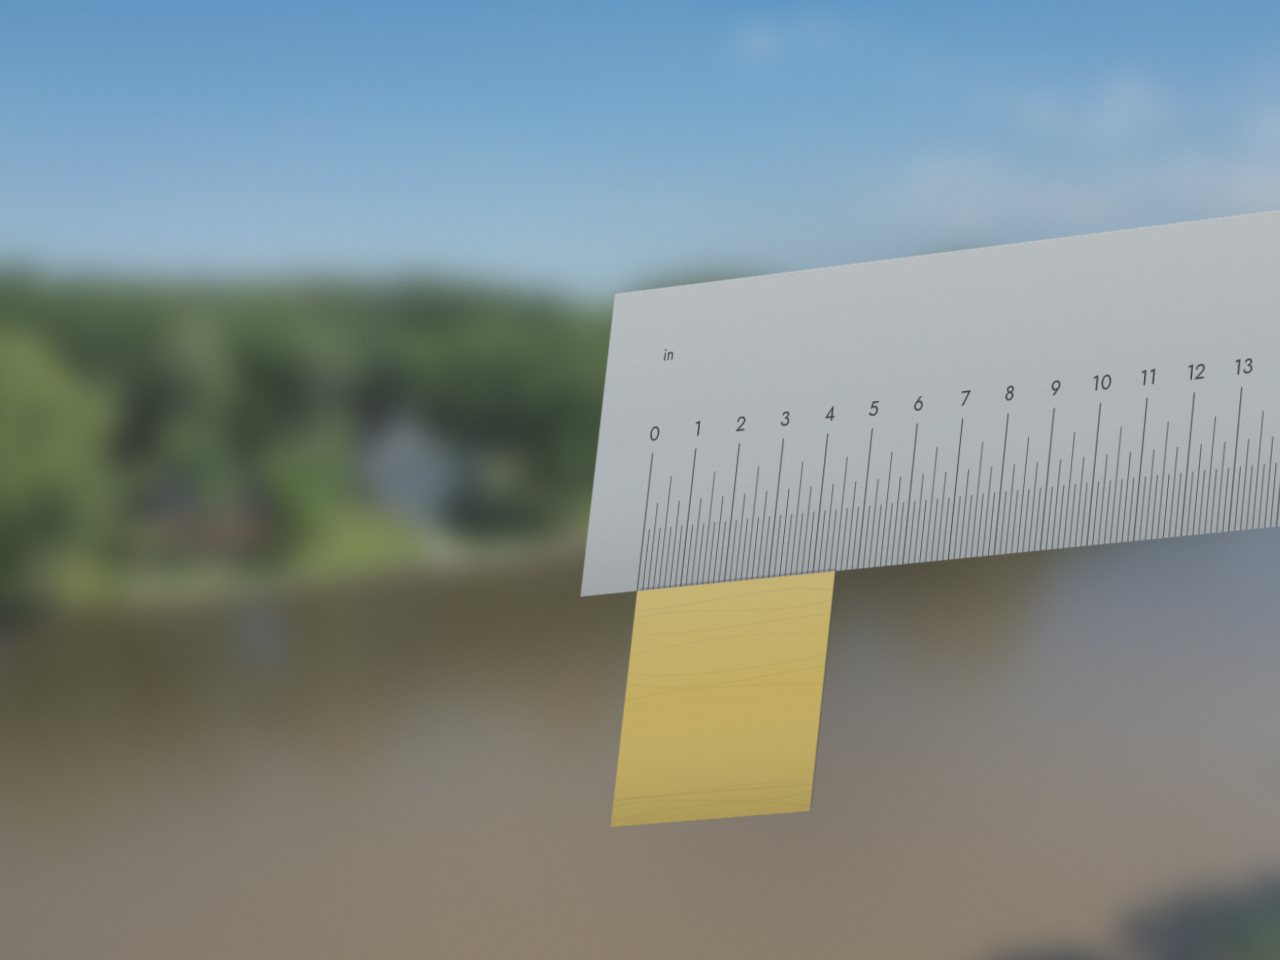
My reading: value=4.5 unit=in
